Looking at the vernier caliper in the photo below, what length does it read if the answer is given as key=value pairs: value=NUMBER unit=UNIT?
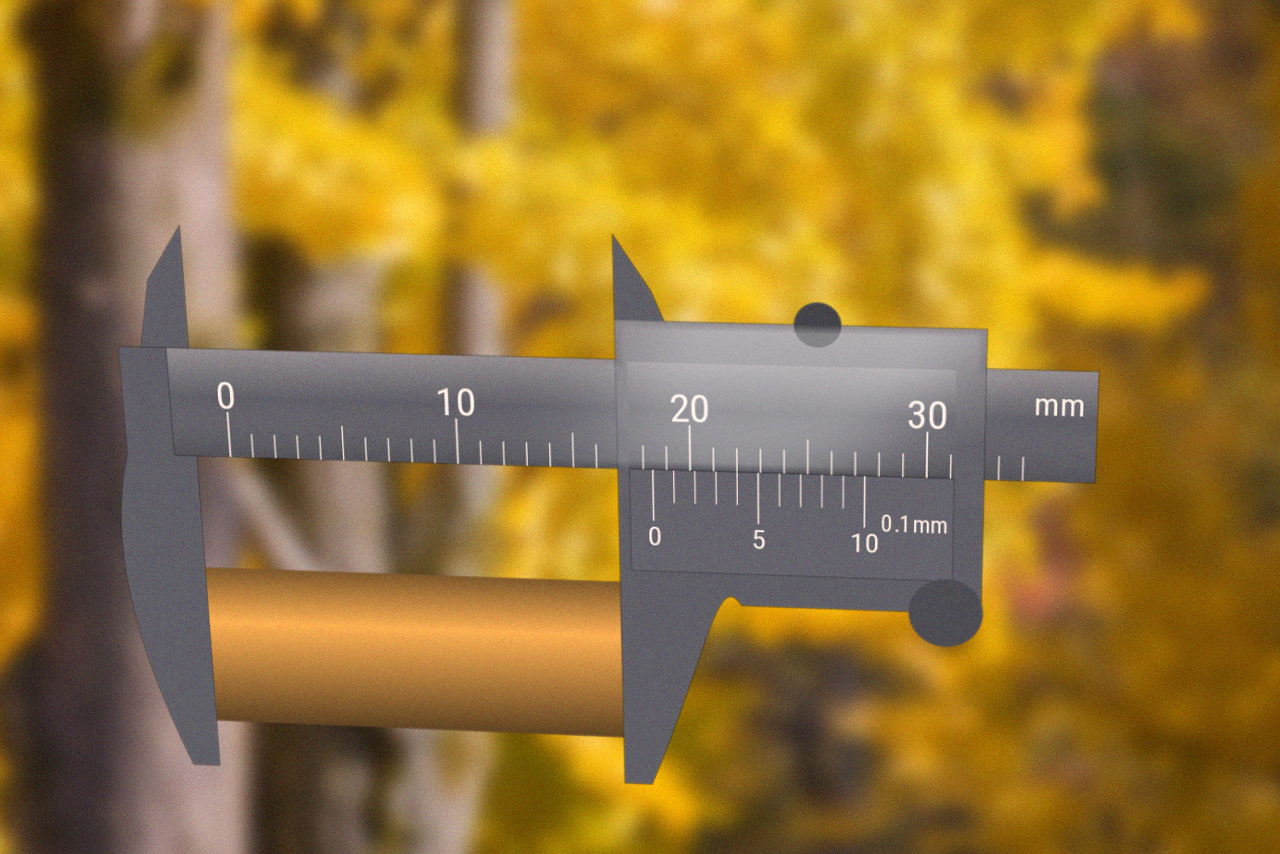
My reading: value=18.4 unit=mm
